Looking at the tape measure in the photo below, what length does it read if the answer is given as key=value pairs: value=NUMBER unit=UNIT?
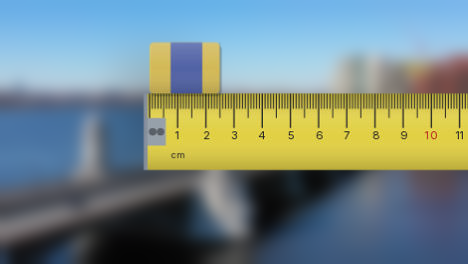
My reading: value=2.5 unit=cm
